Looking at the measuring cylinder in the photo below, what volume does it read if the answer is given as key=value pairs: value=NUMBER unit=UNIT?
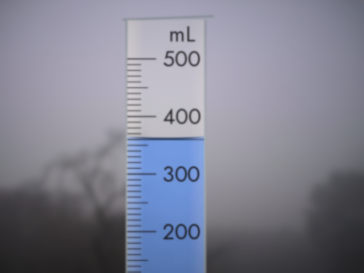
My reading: value=360 unit=mL
